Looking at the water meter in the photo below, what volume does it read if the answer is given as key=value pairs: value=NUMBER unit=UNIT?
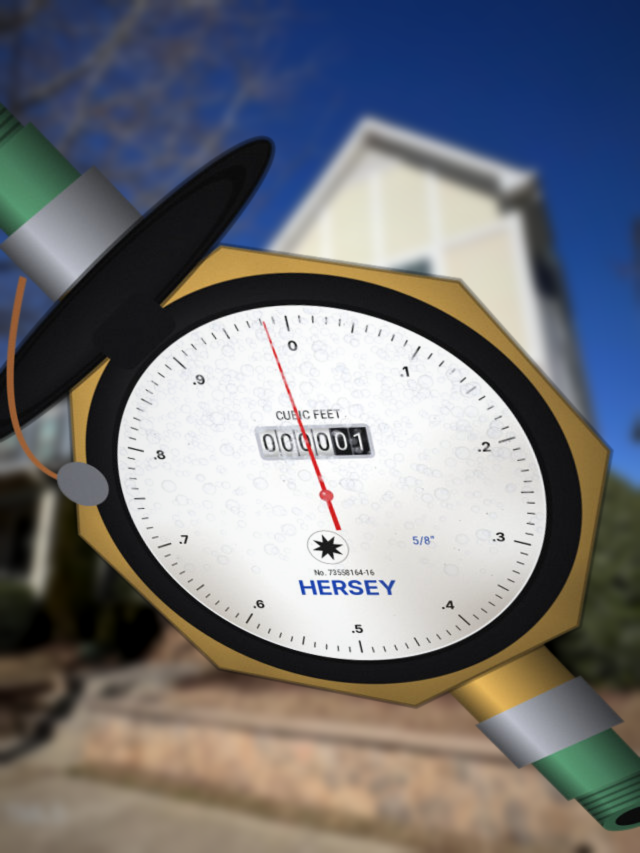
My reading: value=0.98 unit=ft³
